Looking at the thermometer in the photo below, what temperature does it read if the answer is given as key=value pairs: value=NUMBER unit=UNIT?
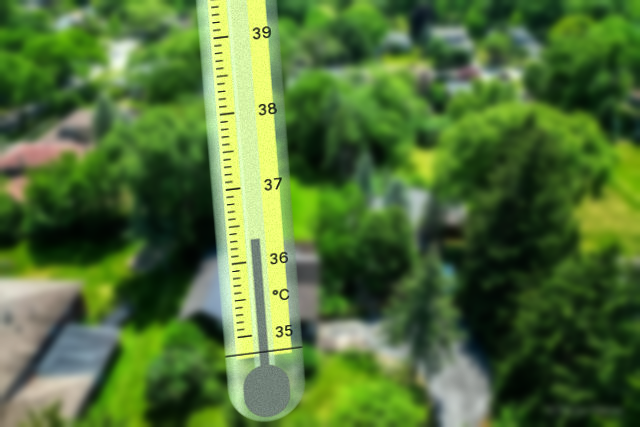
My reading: value=36.3 unit=°C
